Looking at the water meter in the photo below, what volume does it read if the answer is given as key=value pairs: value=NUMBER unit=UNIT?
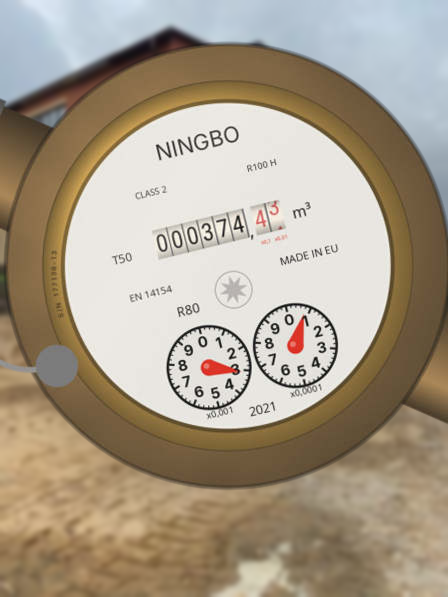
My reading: value=374.4330 unit=m³
